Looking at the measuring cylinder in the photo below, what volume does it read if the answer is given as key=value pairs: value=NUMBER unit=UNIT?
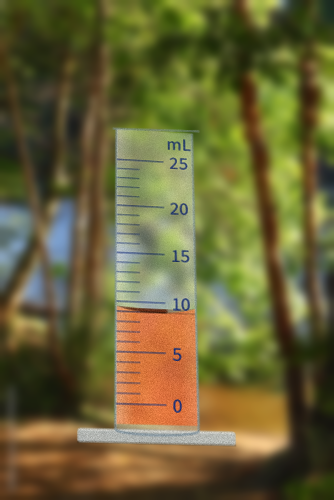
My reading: value=9 unit=mL
